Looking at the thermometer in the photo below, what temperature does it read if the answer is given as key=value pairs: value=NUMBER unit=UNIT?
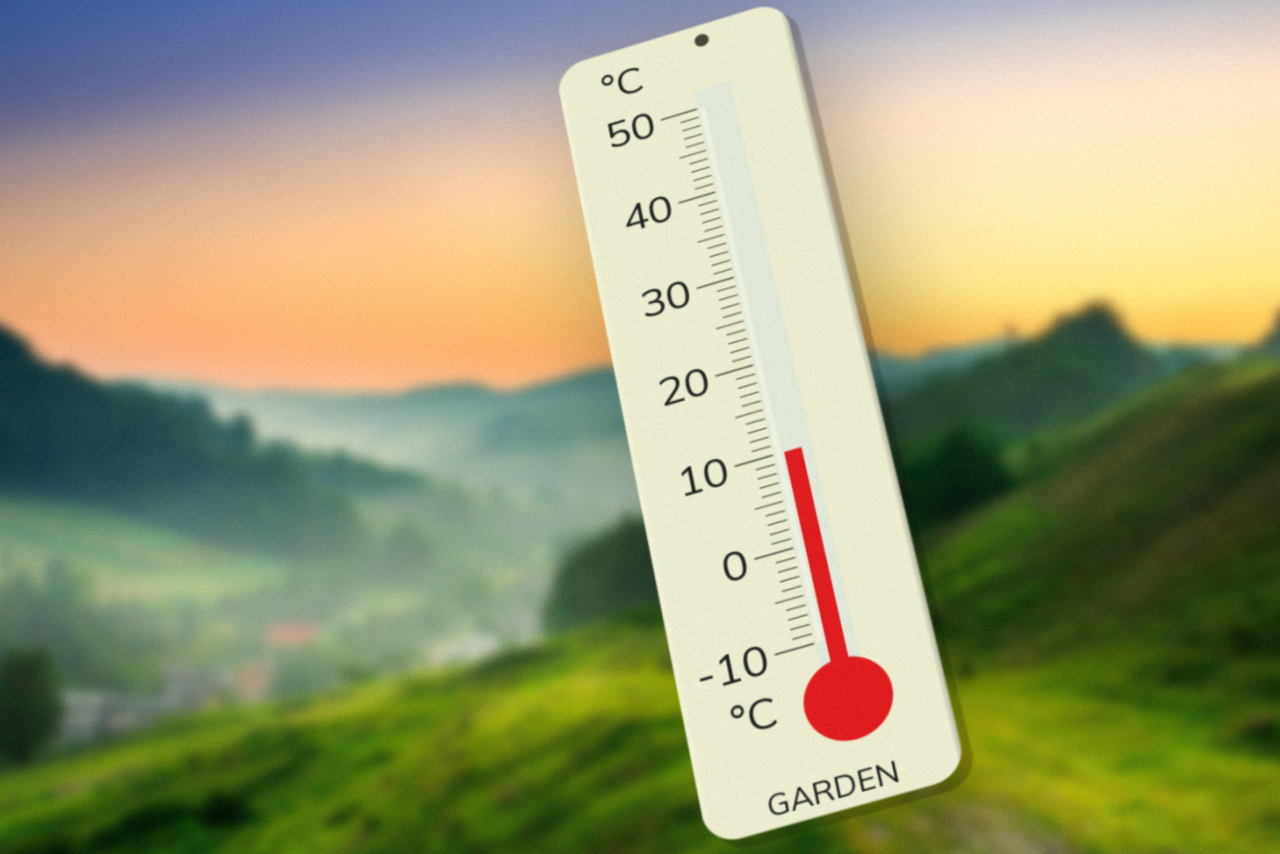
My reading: value=10 unit=°C
